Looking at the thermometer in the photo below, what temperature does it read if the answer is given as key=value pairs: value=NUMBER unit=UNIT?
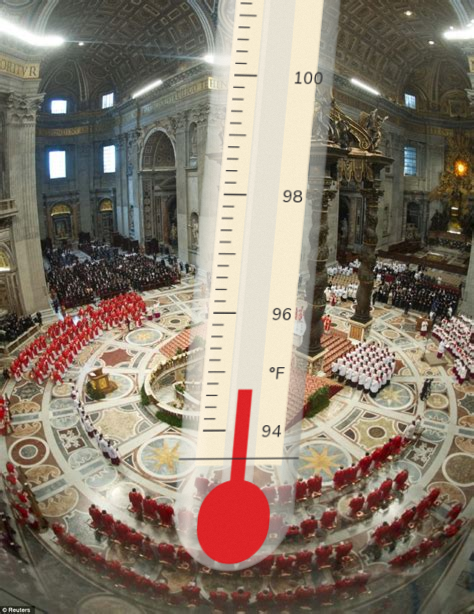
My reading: value=94.7 unit=°F
